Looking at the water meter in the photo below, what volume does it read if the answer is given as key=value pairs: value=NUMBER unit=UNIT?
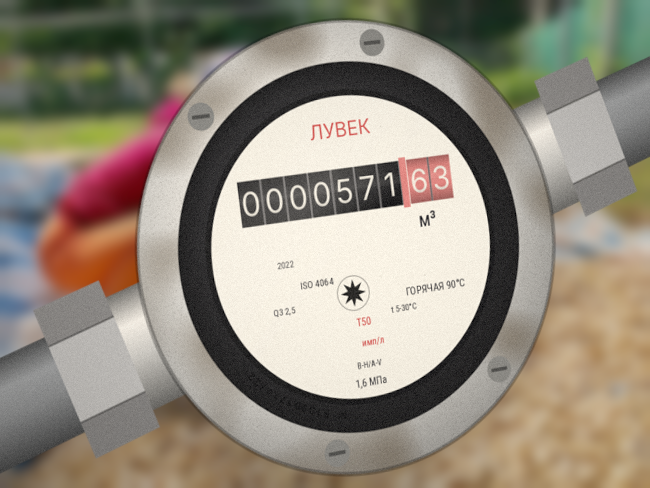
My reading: value=571.63 unit=m³
